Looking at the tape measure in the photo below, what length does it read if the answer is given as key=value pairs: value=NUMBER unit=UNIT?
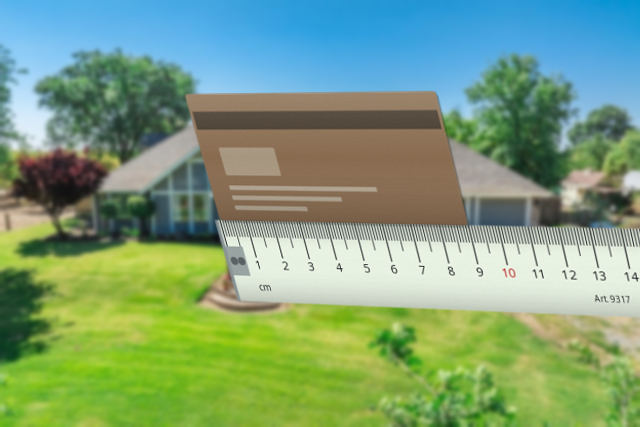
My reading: value=9 unit=cm
